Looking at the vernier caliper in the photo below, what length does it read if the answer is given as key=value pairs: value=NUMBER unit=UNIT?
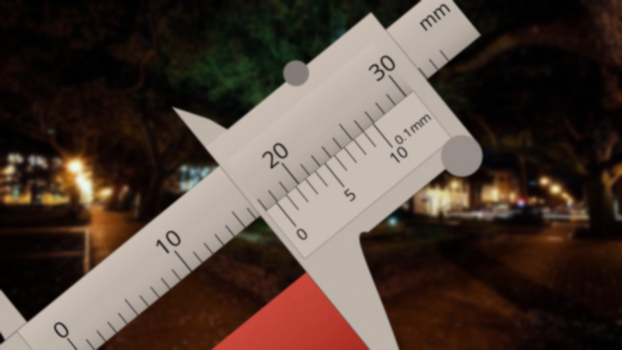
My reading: value=17.9 unit=mm
